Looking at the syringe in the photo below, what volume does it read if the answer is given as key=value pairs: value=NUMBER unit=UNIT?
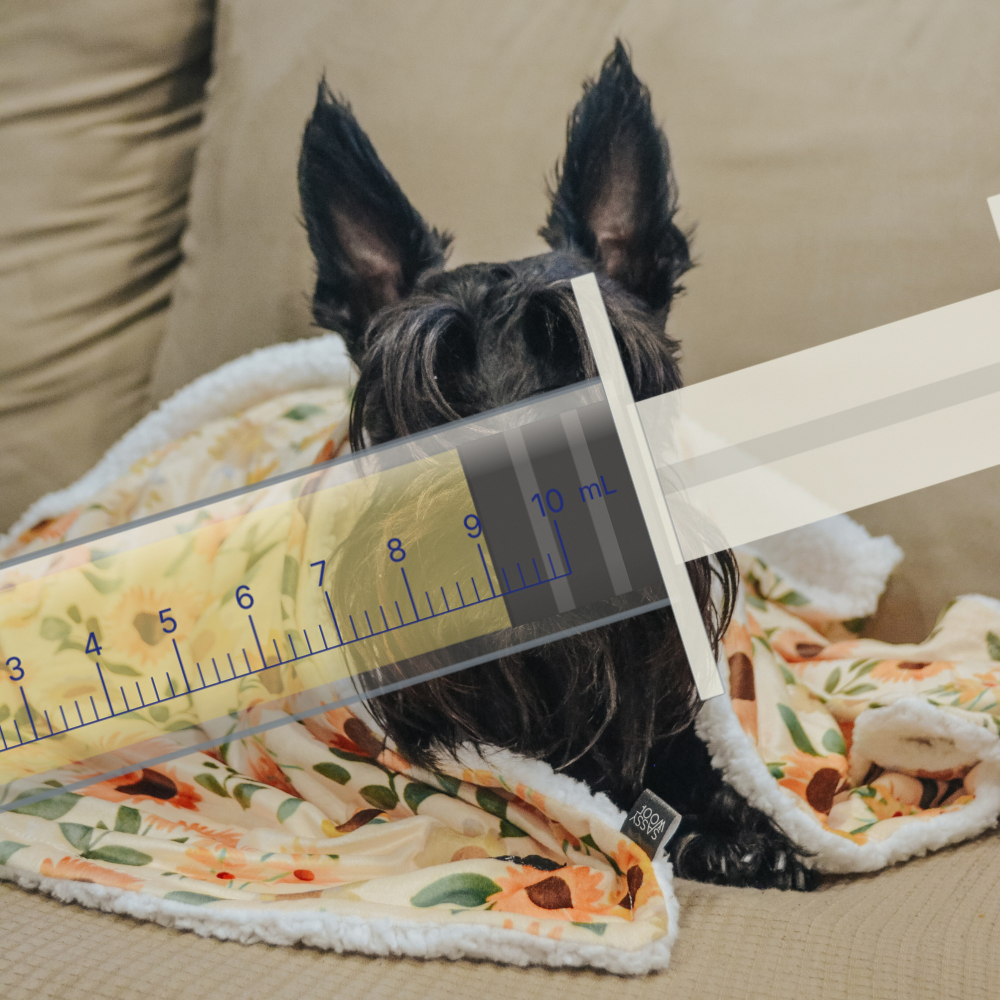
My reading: value=9.1 unit=mL
